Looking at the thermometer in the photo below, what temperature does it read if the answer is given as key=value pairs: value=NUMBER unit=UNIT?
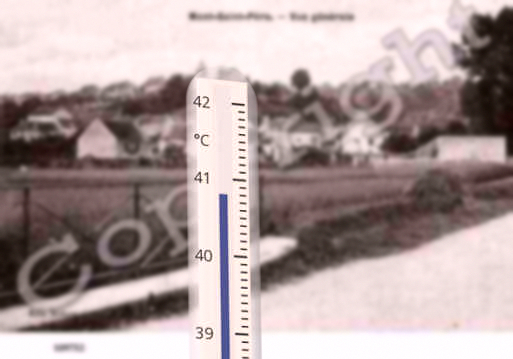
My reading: value=40.8 unit=°C
